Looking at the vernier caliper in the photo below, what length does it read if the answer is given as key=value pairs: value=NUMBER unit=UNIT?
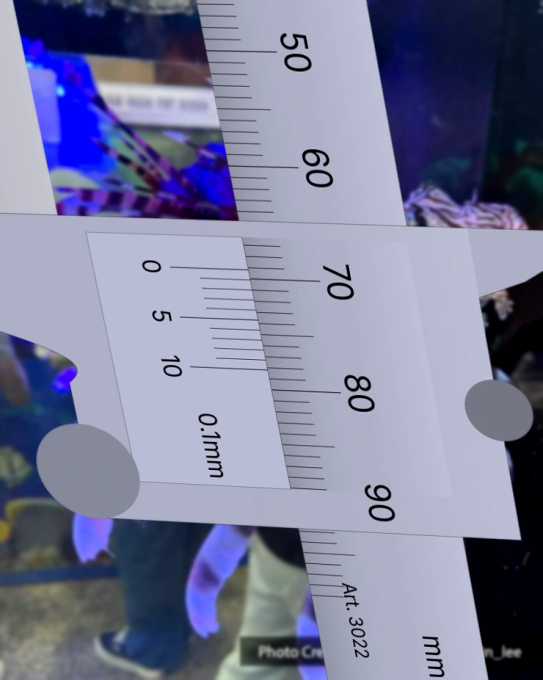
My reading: value=69.2 unit=mm
